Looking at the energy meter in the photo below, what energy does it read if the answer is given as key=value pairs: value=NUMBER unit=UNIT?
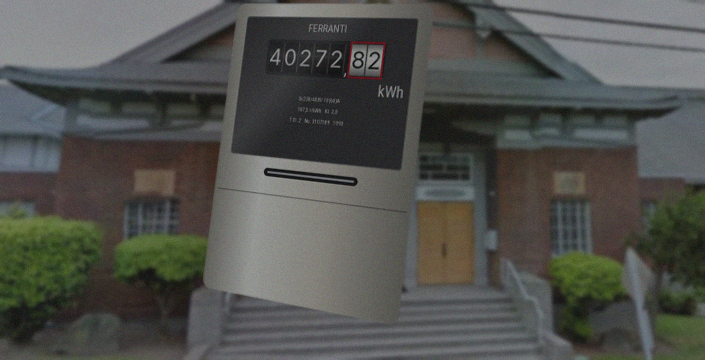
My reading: value=40272.82 unit=kWh
